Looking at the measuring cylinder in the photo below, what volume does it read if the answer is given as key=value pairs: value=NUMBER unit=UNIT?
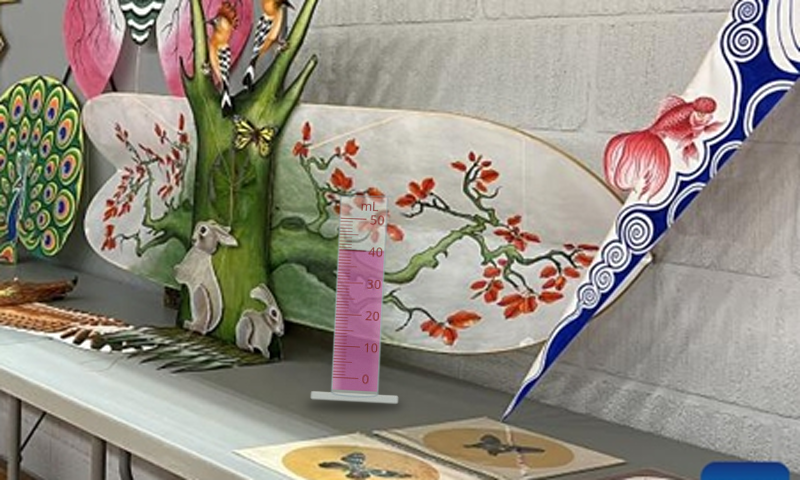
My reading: value=40 unit=mL
